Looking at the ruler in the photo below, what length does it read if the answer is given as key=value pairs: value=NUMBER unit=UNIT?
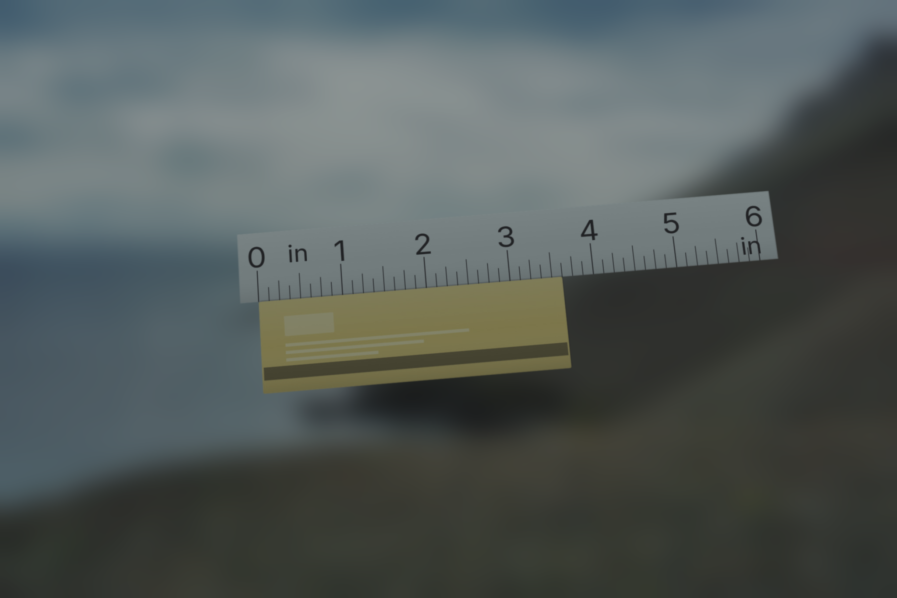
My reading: value=3.625 unit=in
